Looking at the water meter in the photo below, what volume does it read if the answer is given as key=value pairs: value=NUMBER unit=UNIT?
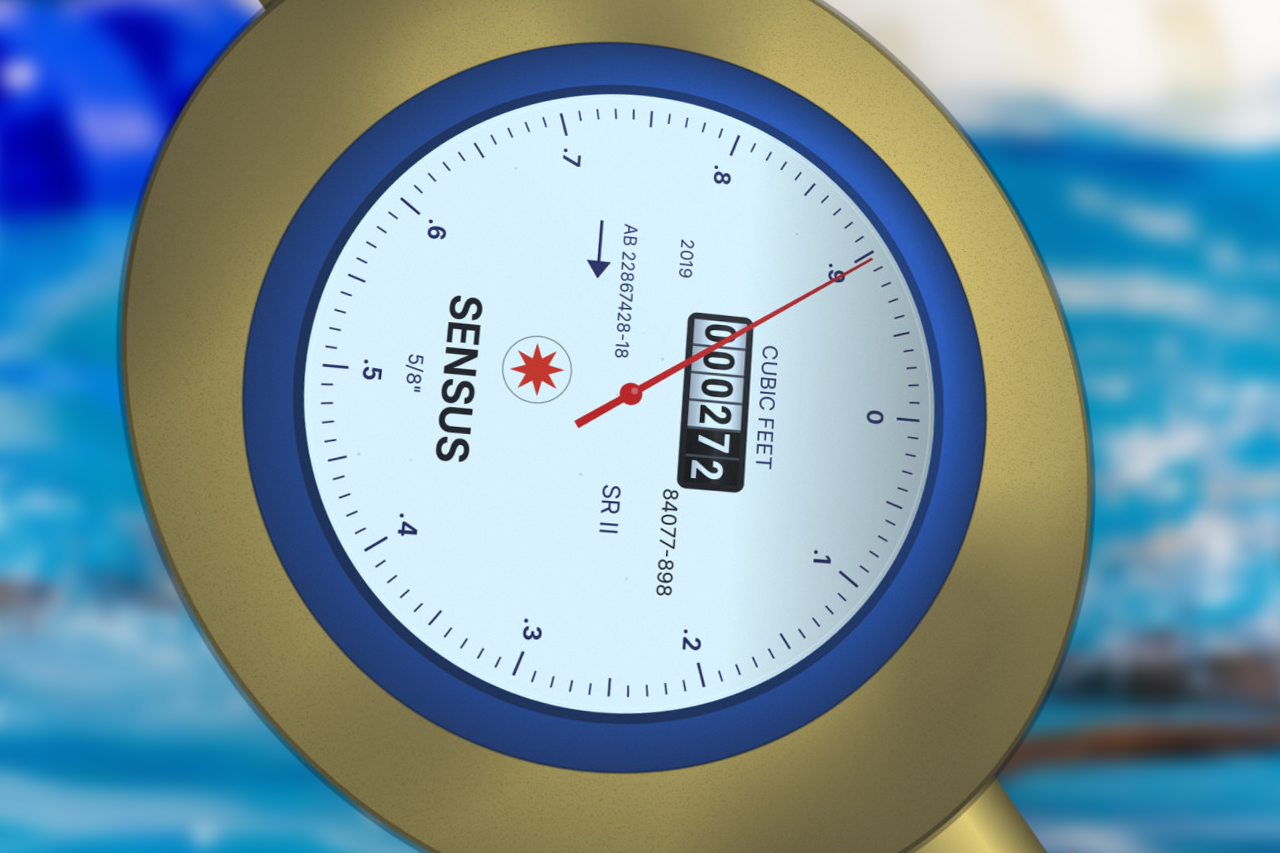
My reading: value=271.90 unit=ft³
